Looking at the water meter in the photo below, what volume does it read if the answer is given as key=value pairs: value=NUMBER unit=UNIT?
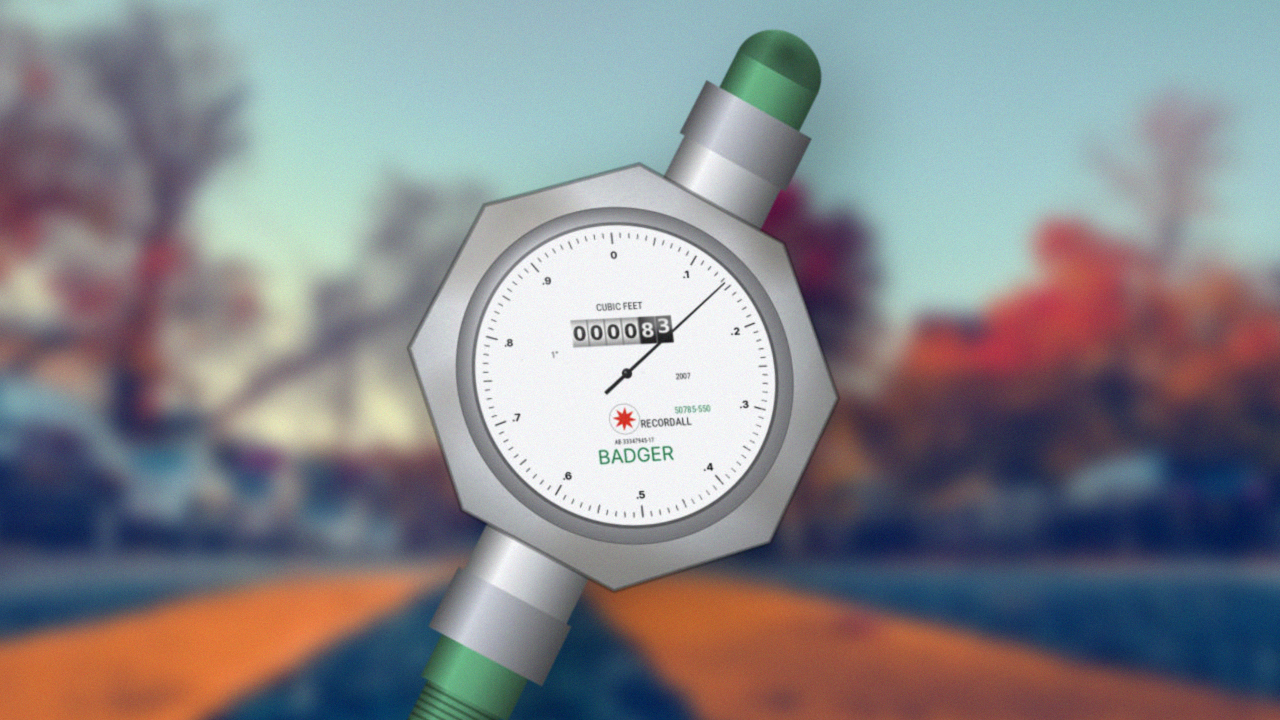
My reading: value=83.14 unit=ft³
